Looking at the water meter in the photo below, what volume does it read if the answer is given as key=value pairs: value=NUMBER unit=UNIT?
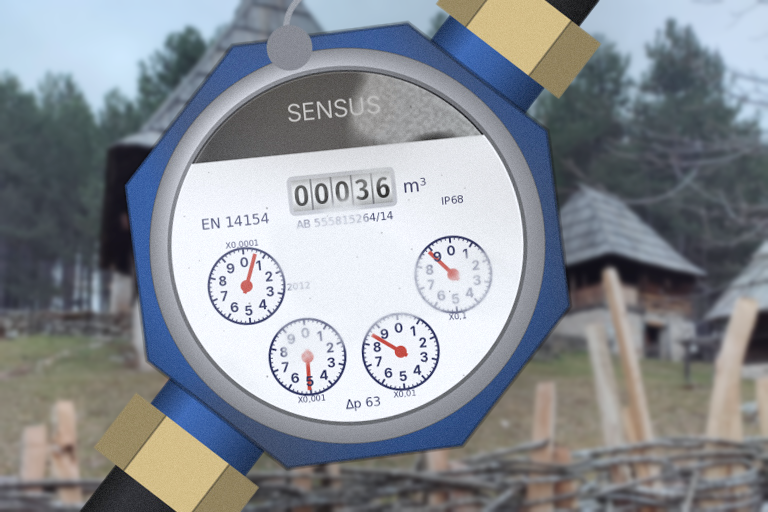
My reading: value=36.8850 unit=m³
